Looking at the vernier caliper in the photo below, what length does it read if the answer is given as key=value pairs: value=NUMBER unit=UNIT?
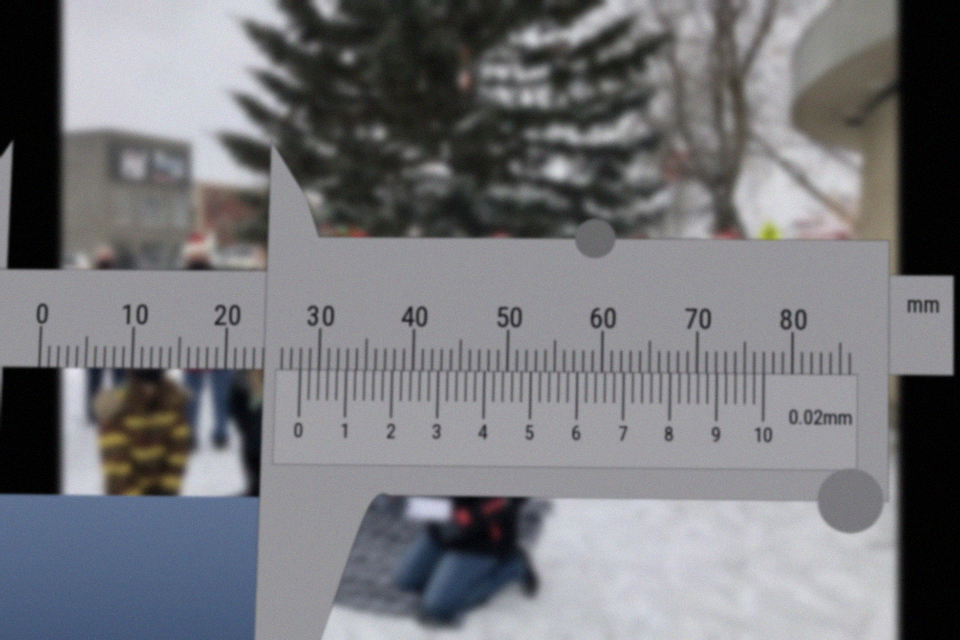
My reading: value=28.0 unit=mm
